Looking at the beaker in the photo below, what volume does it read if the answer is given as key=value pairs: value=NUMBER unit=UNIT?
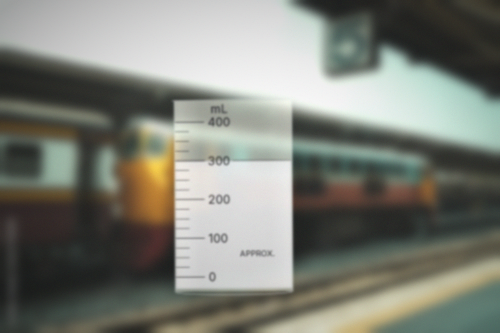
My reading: value=300 unit=mL
